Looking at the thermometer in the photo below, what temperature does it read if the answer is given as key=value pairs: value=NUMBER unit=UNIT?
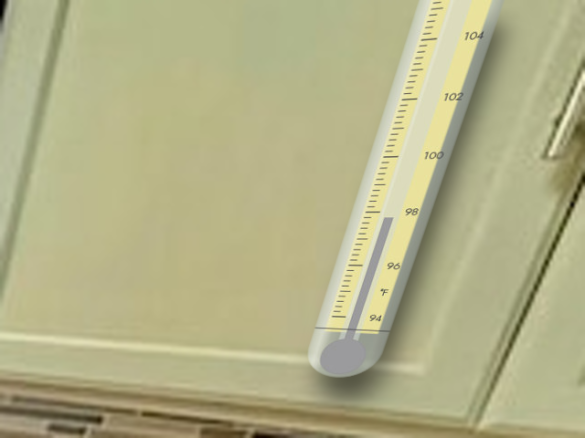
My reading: value=97.8 unit=°F
